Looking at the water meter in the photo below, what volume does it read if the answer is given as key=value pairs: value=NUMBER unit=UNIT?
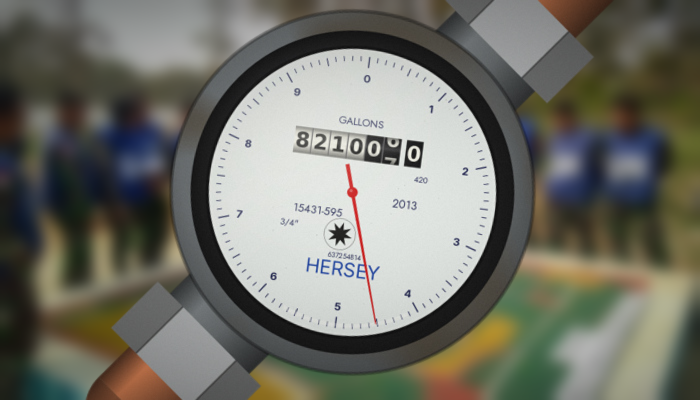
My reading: value=8210064.5 unit=gal
